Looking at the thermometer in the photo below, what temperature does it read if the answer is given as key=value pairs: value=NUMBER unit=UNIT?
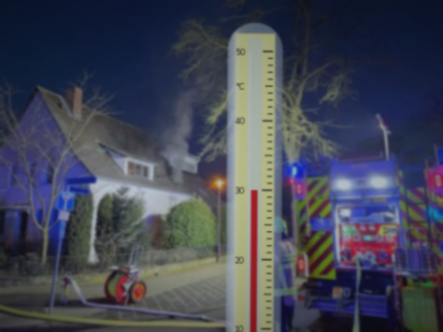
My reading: value=30 unit=°C
